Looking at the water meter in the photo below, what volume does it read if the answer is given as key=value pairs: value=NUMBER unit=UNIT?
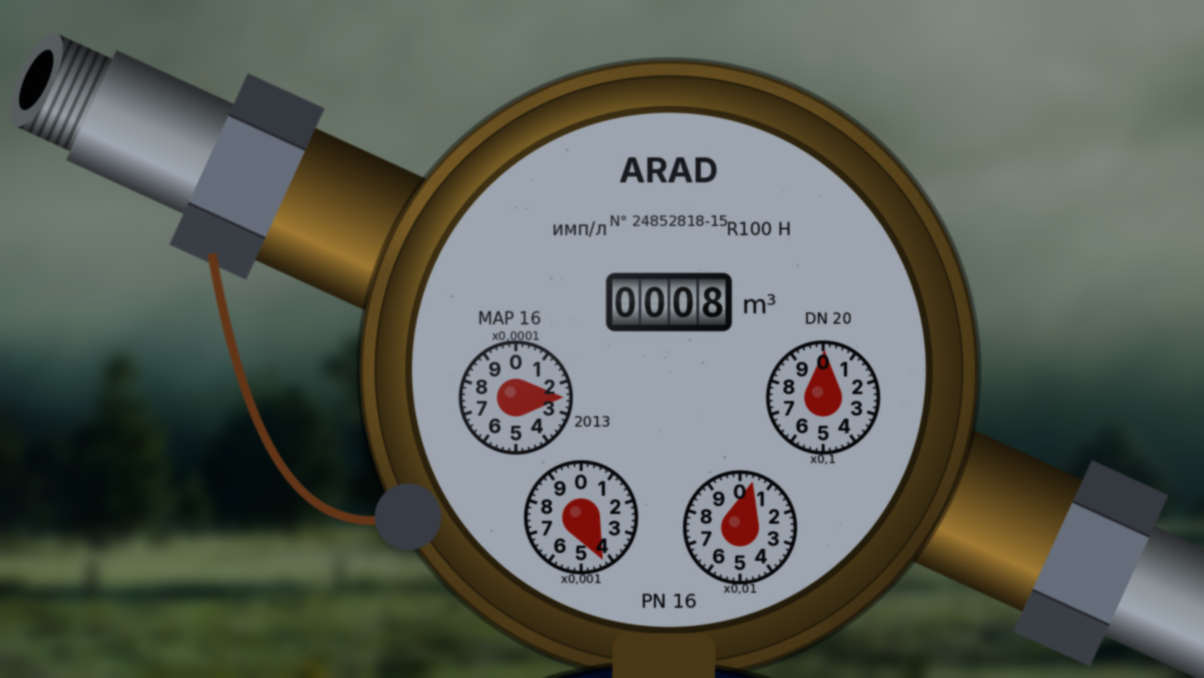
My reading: value=8.0042 unit=m³
